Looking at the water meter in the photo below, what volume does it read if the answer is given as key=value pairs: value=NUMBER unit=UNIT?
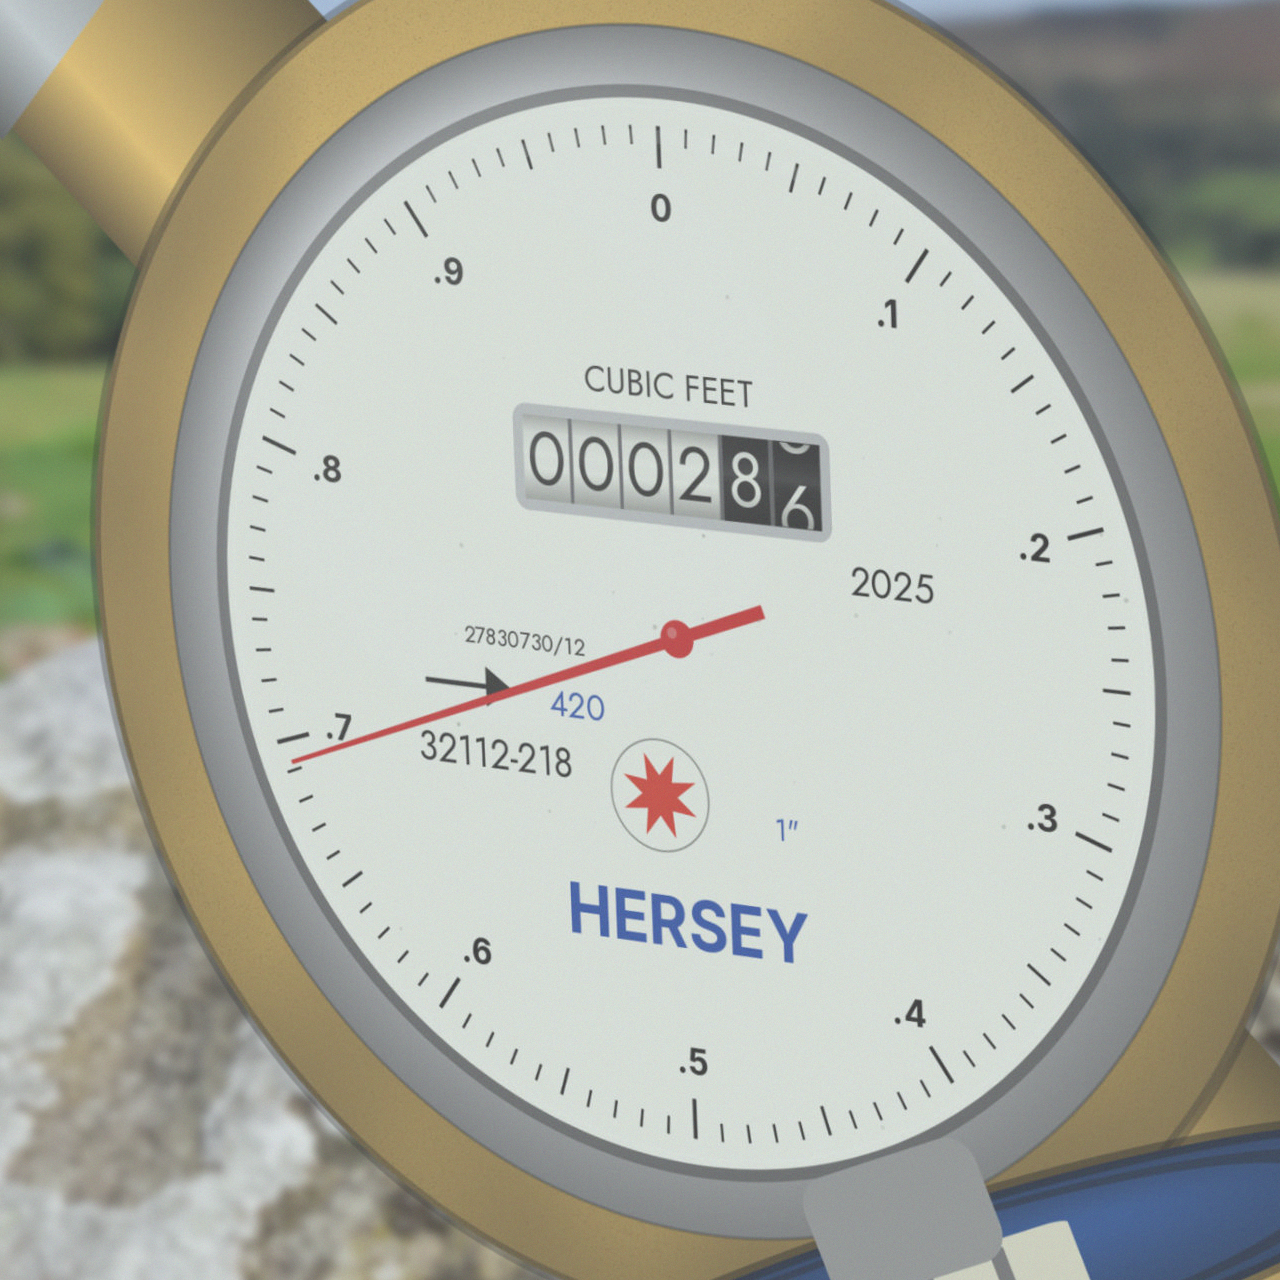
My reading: value=285.69 unit=ft³
